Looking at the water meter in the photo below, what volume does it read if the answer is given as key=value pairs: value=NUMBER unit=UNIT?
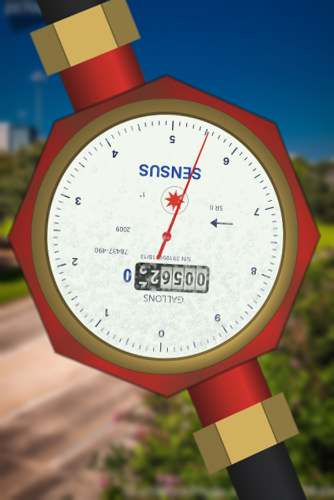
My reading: value=56225.5 unit=gal
